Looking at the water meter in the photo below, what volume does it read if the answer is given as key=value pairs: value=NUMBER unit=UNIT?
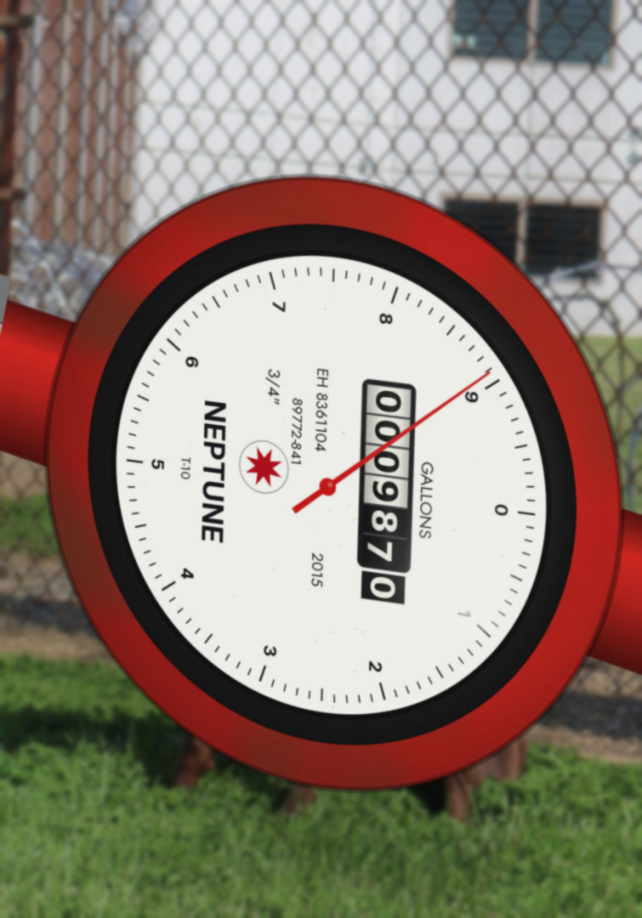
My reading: value=9868.9 unit=gal
